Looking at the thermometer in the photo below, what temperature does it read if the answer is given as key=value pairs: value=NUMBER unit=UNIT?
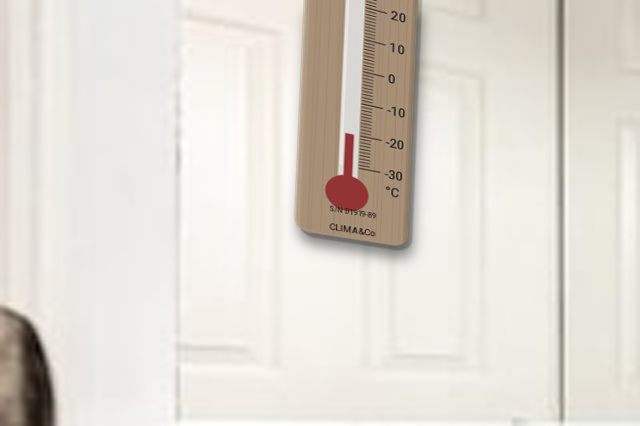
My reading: value=-20 unit=°C
